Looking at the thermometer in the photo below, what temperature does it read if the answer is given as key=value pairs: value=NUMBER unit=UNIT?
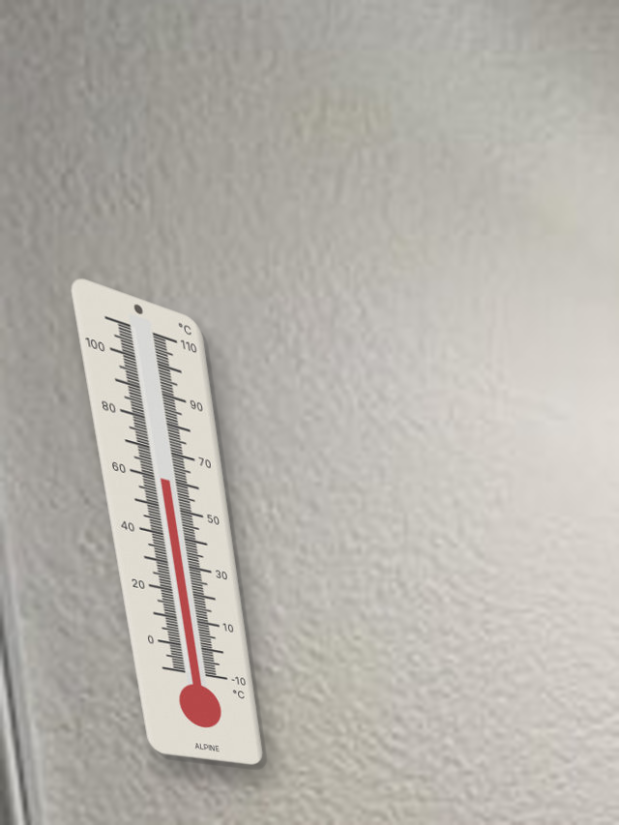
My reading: value=60 unit=°C
